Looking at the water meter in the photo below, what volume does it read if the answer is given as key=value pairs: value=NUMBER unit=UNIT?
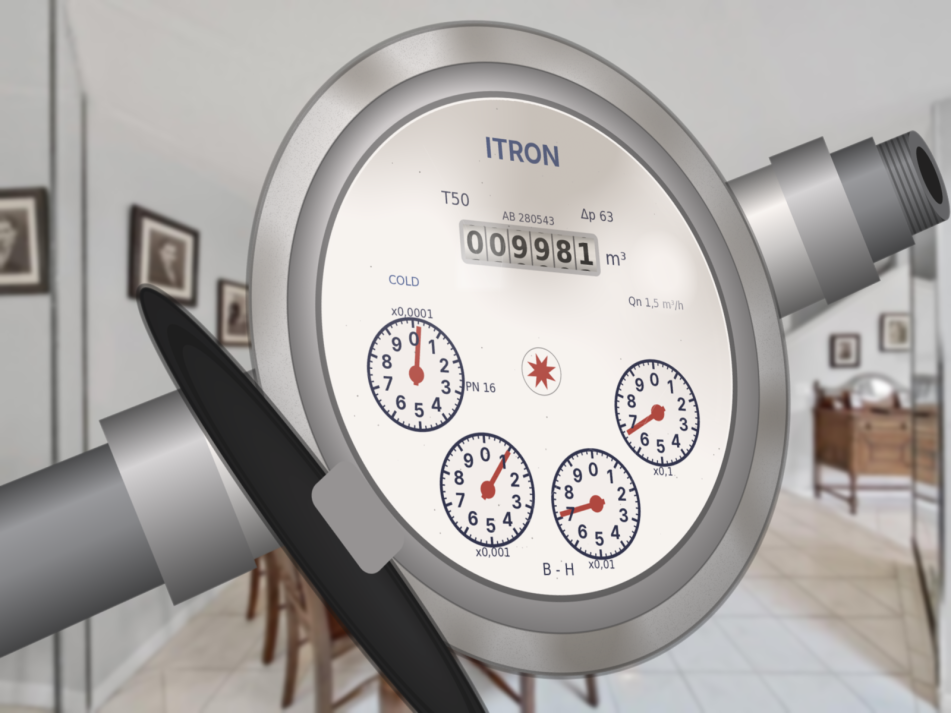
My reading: value=9981.6710 unit=m³
